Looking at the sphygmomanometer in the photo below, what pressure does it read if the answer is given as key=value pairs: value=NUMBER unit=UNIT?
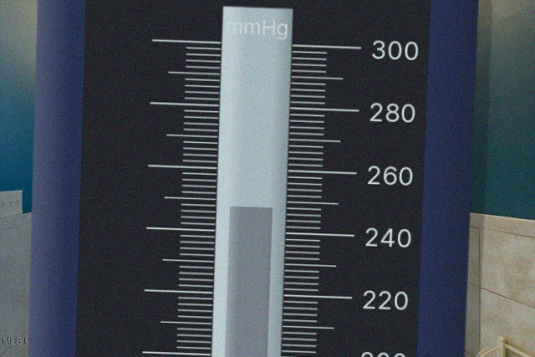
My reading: value=248 unit=mmHg
